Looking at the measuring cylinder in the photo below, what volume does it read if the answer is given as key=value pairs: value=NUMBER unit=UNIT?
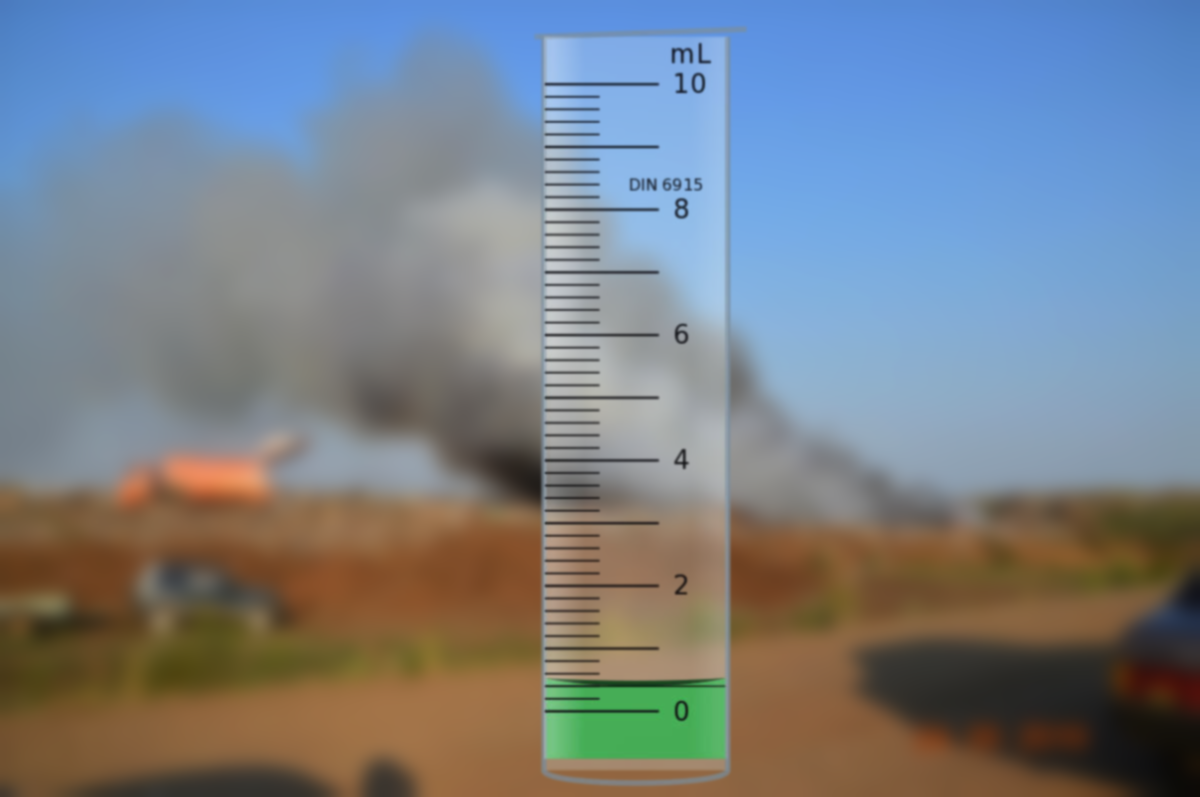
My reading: value=0.4 unit=mL
